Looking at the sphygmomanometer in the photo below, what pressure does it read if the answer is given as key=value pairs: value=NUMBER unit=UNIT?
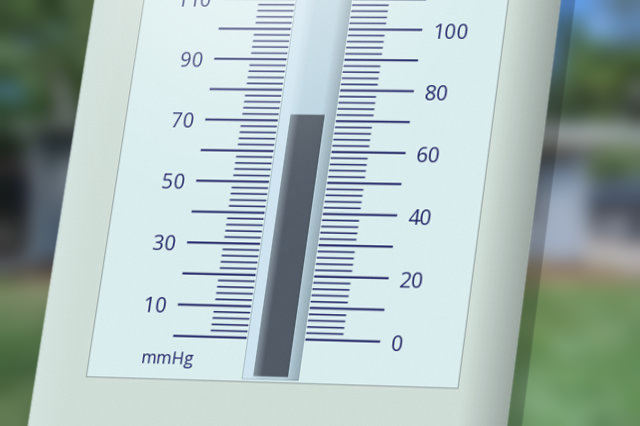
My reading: value=72 unit=mmHg
